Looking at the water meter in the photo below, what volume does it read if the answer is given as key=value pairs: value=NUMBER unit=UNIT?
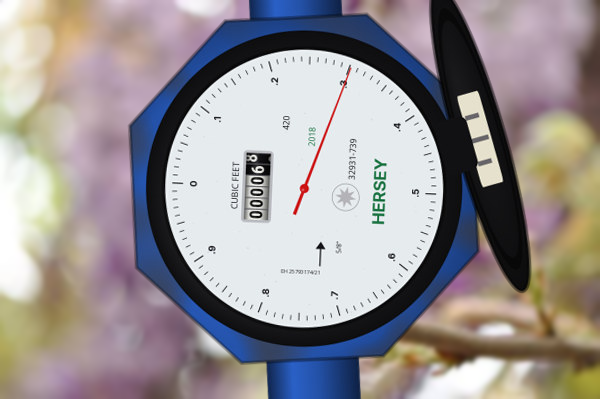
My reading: value=68.30 unit=ft³
